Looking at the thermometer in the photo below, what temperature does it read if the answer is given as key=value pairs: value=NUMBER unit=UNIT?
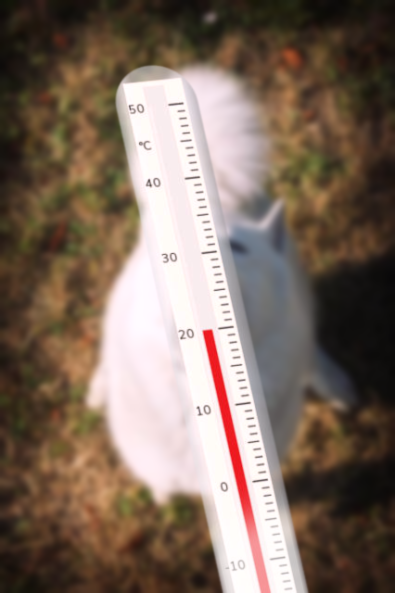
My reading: value=20 unit=°C
